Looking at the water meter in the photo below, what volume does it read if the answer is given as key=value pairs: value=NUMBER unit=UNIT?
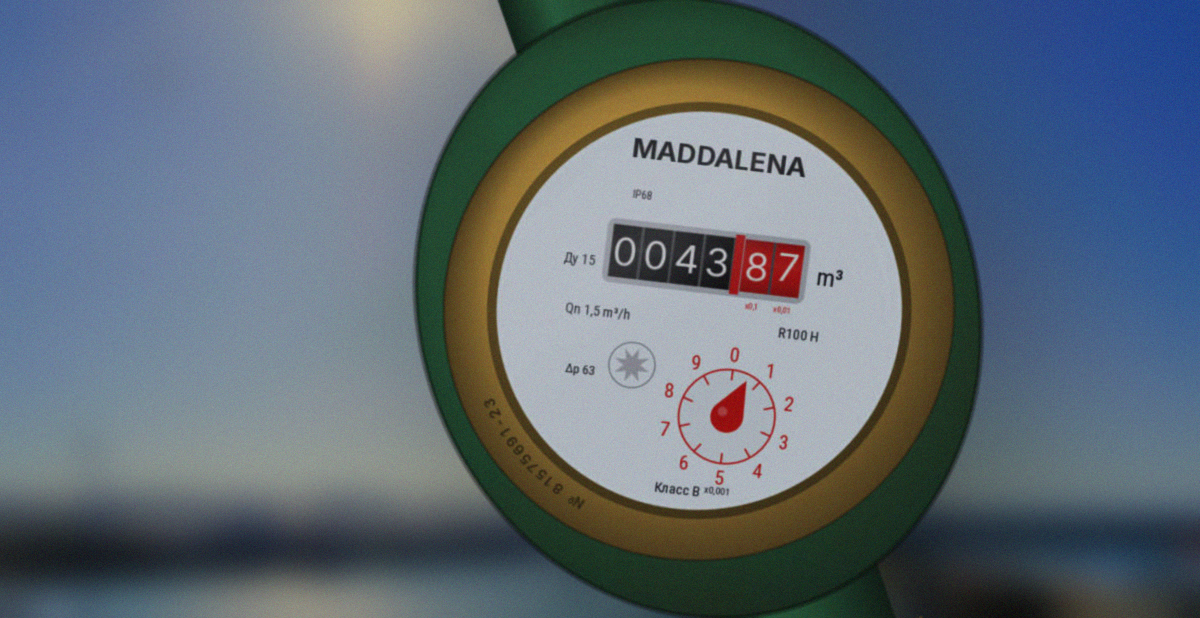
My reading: value=43.870 unit=m³
